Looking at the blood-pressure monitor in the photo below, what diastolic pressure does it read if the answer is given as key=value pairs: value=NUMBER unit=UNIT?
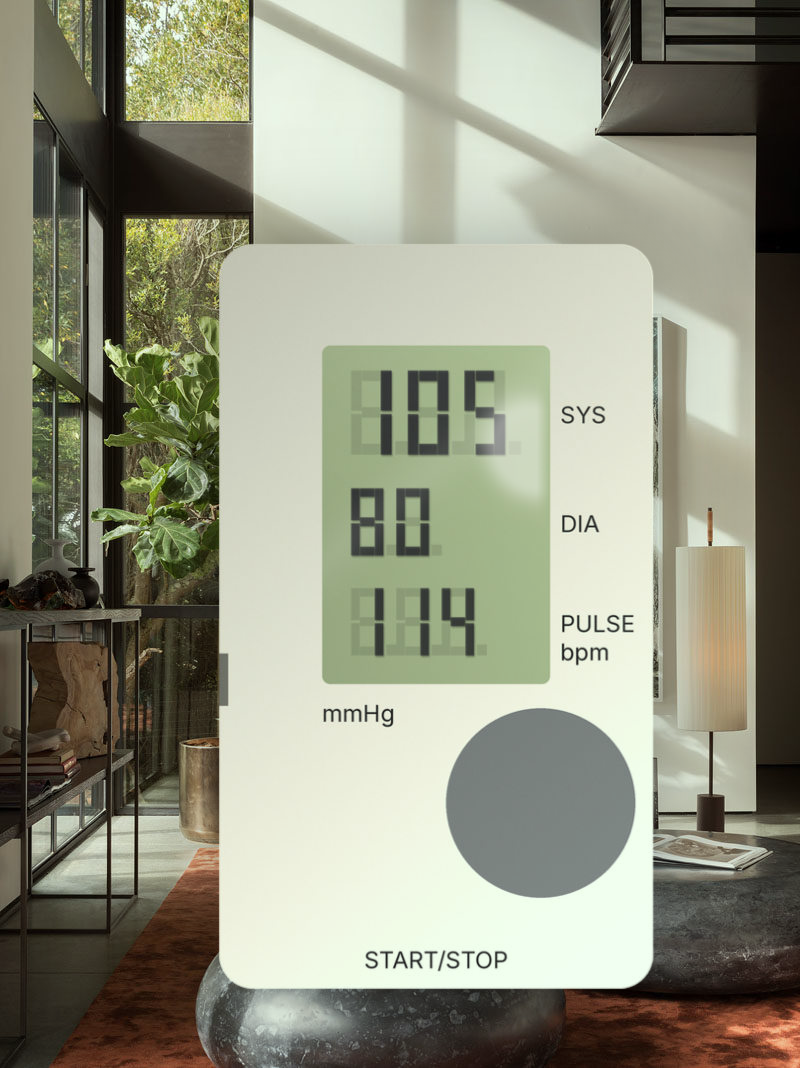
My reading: value=80 unit=mmHg
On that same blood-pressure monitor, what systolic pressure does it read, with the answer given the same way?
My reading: value=105 unit=mmHg
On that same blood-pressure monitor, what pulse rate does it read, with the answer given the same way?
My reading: value=114 unit=bpm
